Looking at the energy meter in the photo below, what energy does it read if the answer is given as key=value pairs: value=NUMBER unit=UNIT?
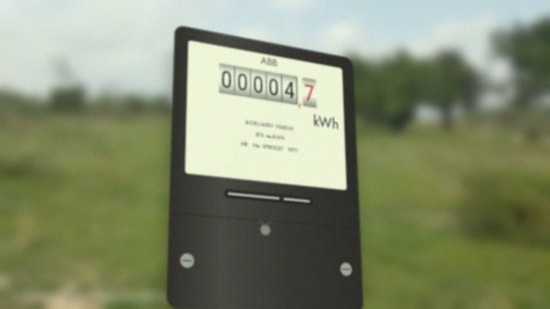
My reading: value=4.7 unit=kWh
